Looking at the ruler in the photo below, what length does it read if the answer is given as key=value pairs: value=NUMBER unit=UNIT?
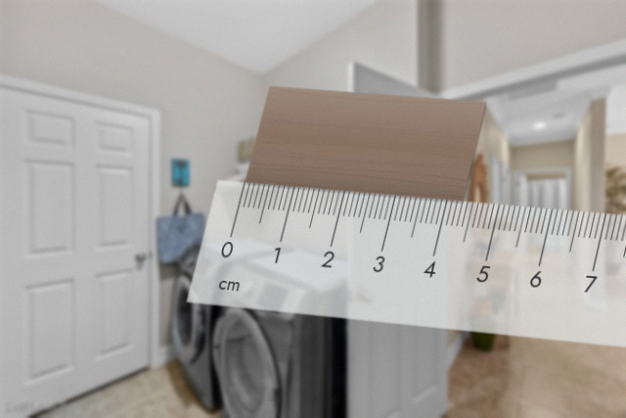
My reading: value=4.3 unit=cm
